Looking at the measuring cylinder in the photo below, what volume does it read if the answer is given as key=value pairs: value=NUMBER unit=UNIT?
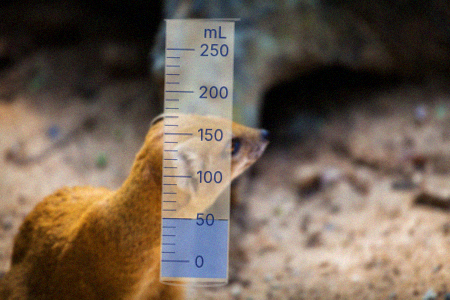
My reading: value=50 unit=mL
